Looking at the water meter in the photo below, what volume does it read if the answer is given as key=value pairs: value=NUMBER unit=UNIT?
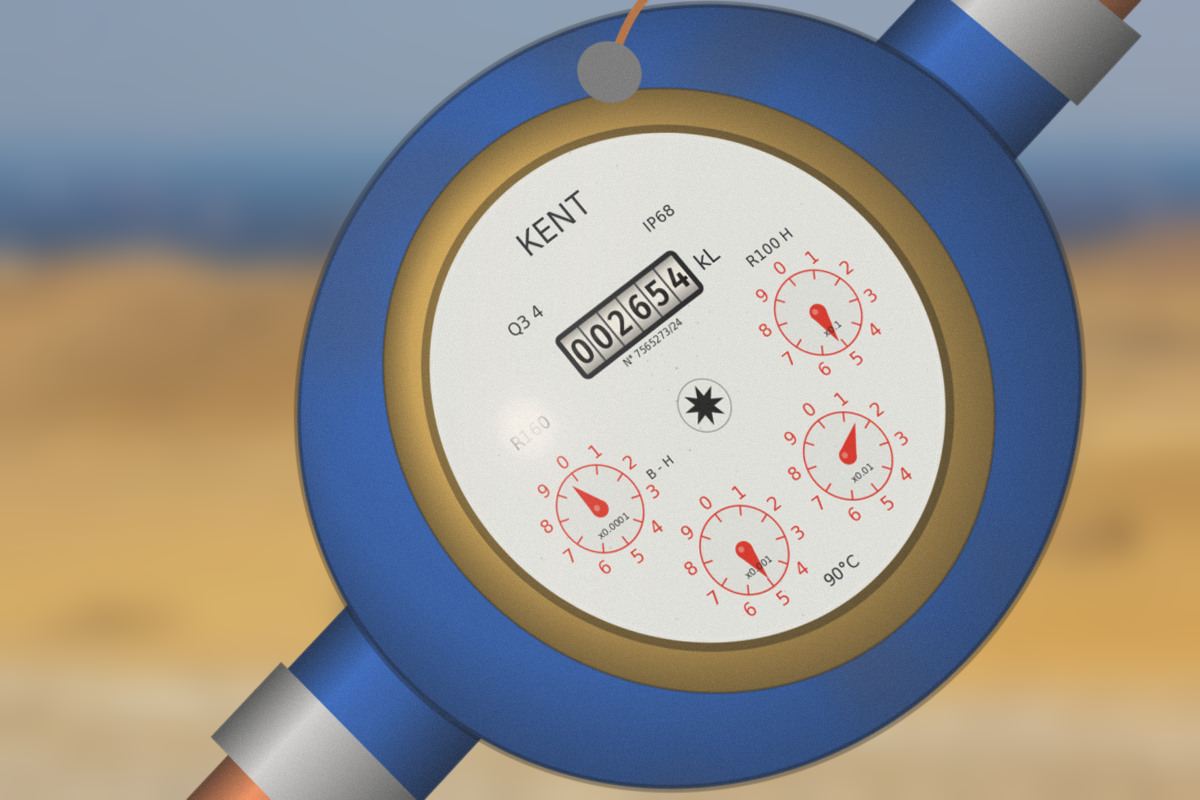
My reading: value=2654.5149 unit=kL
